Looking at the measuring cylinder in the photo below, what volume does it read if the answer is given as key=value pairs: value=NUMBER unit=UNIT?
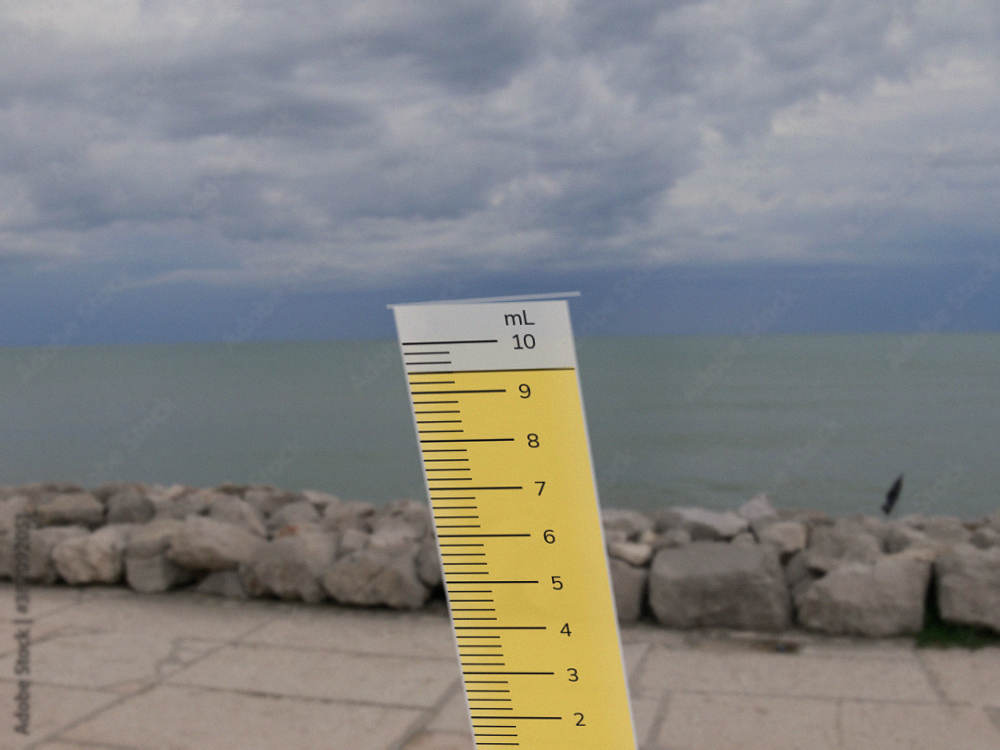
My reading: value=9.4 unit=mL
